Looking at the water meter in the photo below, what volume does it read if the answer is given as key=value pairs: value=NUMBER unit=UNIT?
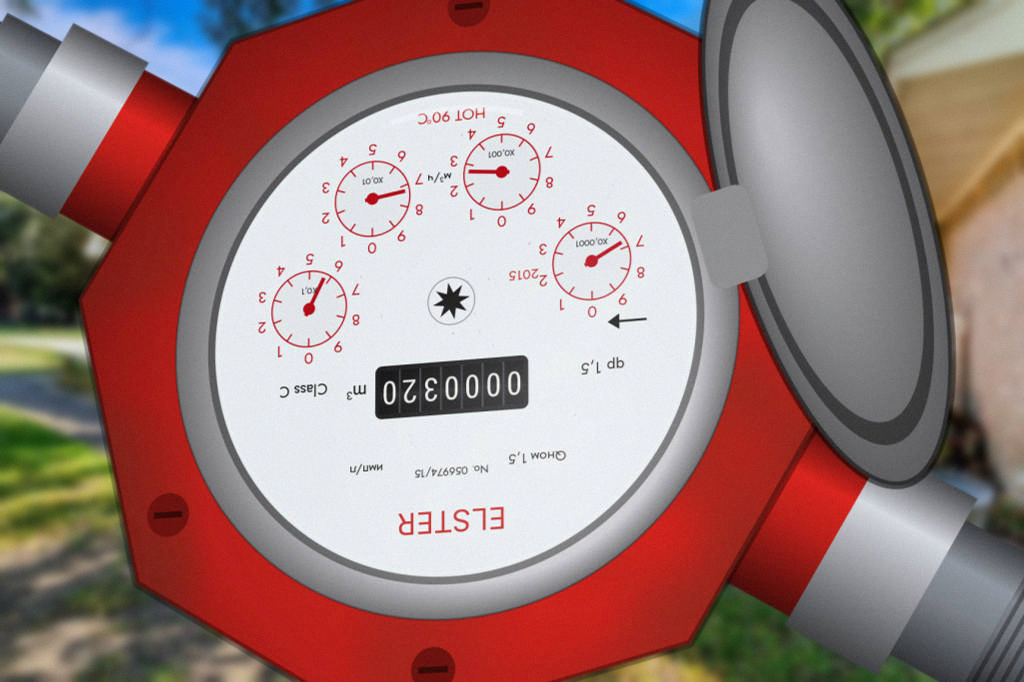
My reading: value=320.5726 unit=m³
